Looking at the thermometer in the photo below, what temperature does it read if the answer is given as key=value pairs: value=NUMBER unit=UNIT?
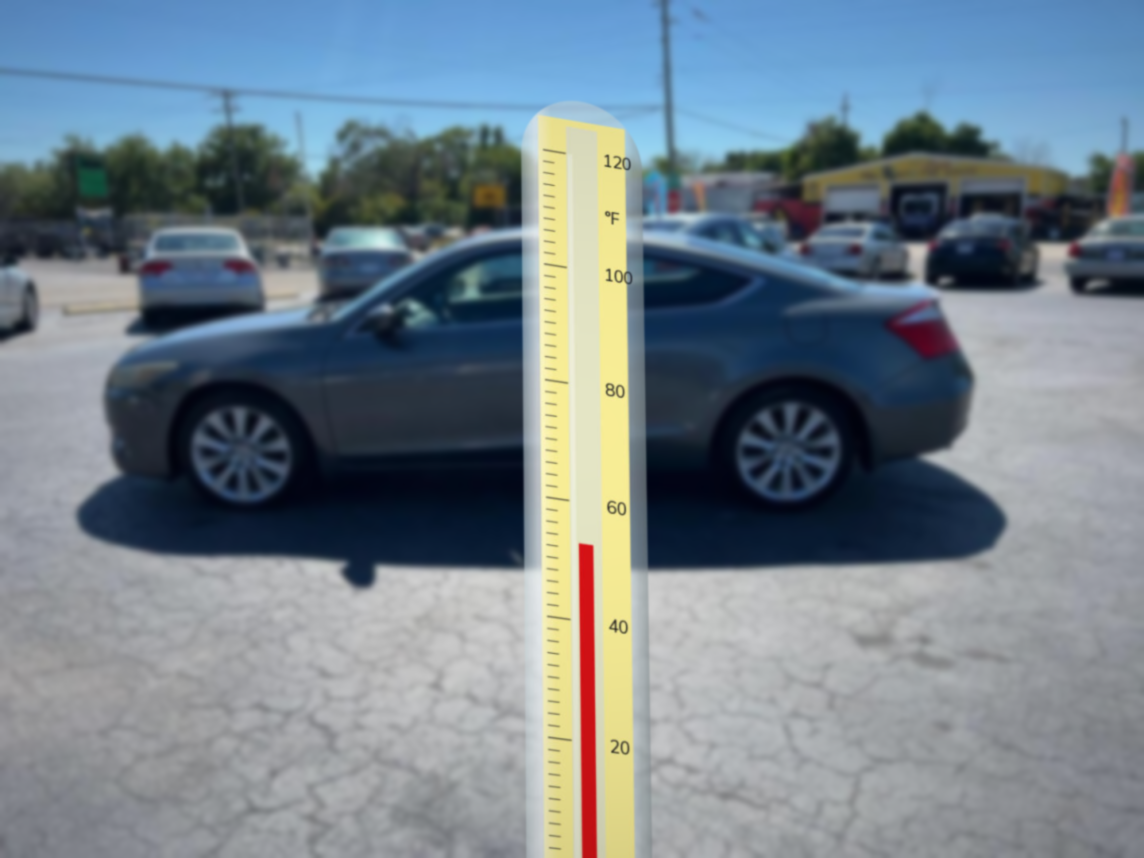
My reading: value=53 unit=°F
